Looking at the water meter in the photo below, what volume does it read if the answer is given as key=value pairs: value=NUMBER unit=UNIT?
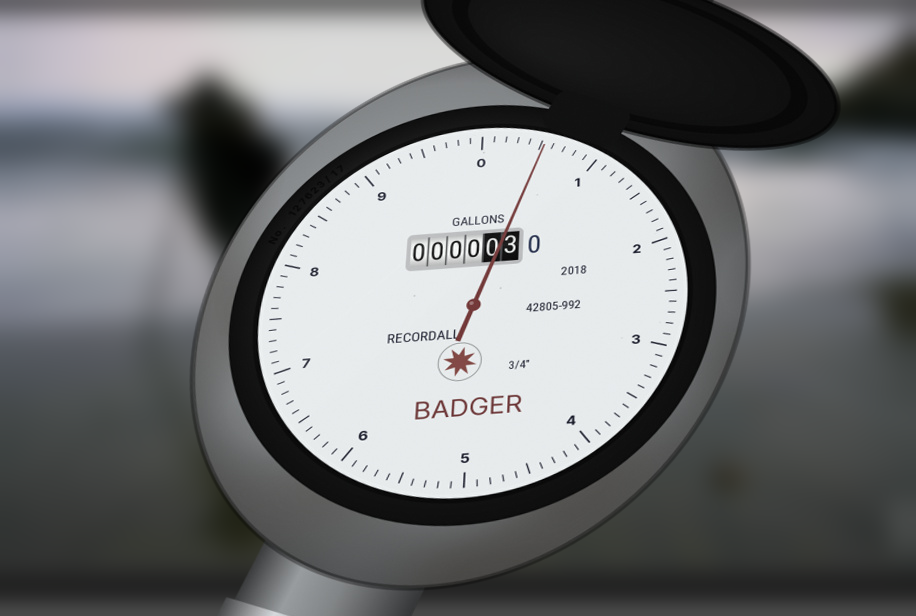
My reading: value=30.5 unit=gal
